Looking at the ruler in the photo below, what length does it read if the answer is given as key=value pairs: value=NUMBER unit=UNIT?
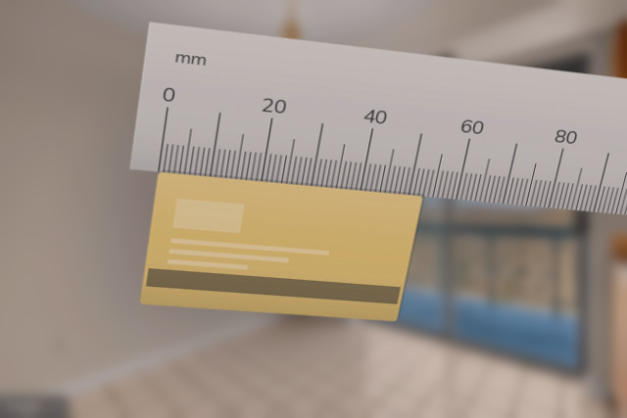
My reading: value=53 unit=mm
